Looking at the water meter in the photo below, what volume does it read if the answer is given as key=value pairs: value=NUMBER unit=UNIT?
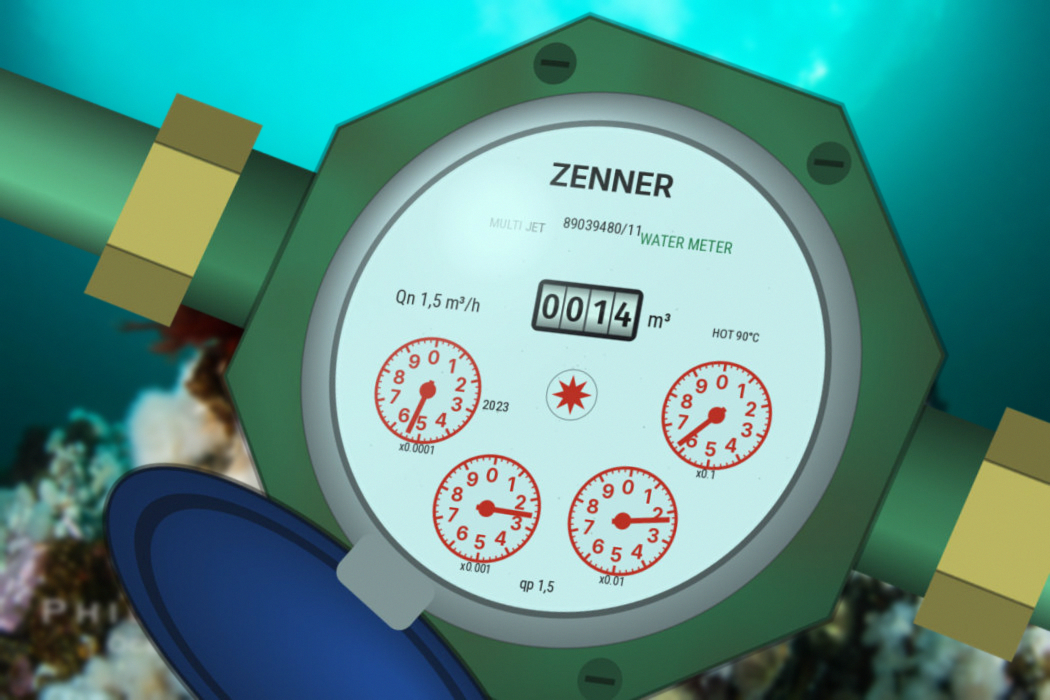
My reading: value=14.6225 unit=m³
